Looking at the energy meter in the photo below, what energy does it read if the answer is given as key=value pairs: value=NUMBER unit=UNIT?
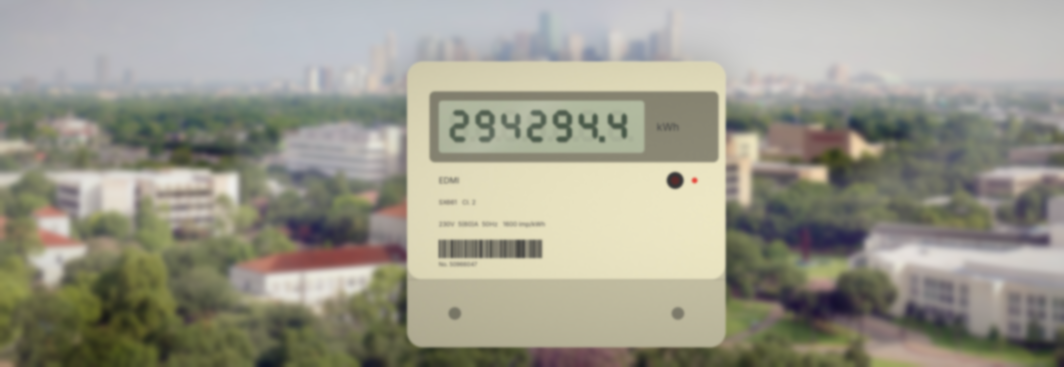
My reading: value=294294.4 unit=kWh
